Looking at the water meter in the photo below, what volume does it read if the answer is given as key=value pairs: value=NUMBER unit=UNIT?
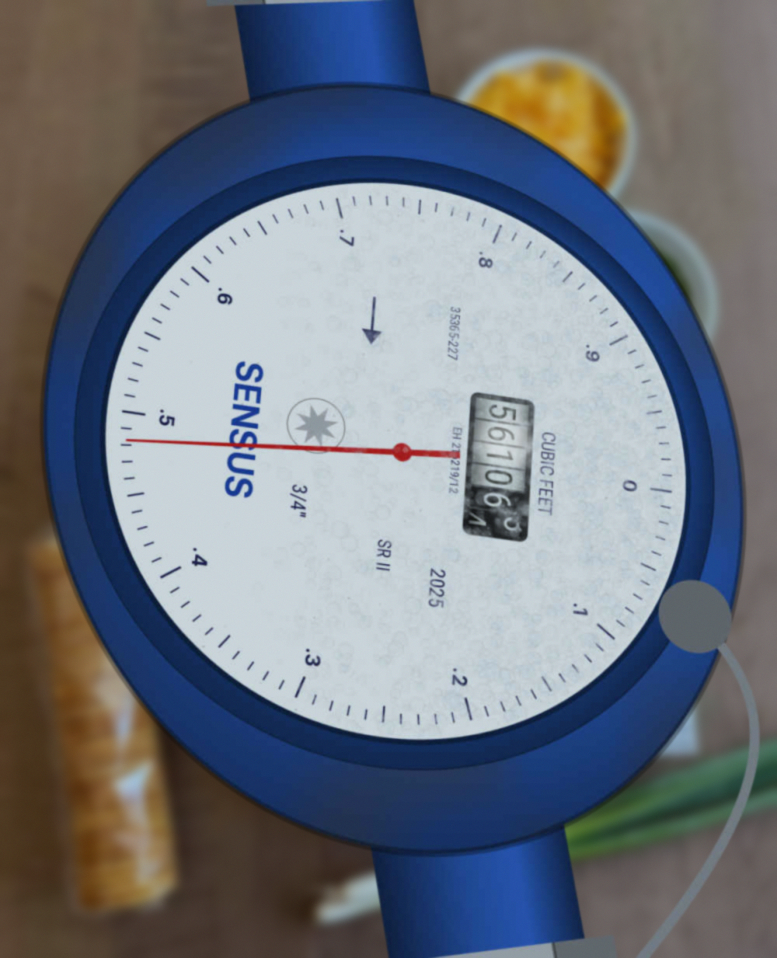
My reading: value=561063.48 unit=ft³
